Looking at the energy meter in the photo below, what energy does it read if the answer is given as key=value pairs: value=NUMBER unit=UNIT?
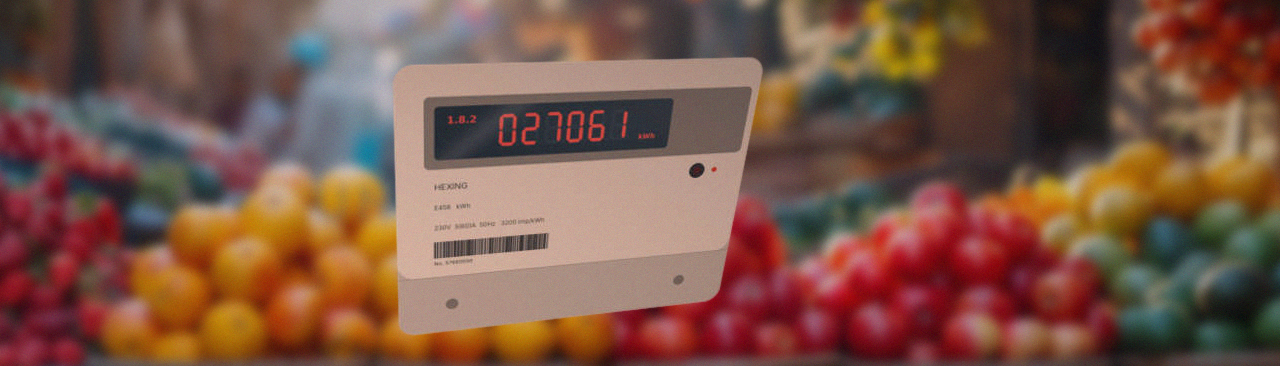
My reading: value=27061 unit=kWh
